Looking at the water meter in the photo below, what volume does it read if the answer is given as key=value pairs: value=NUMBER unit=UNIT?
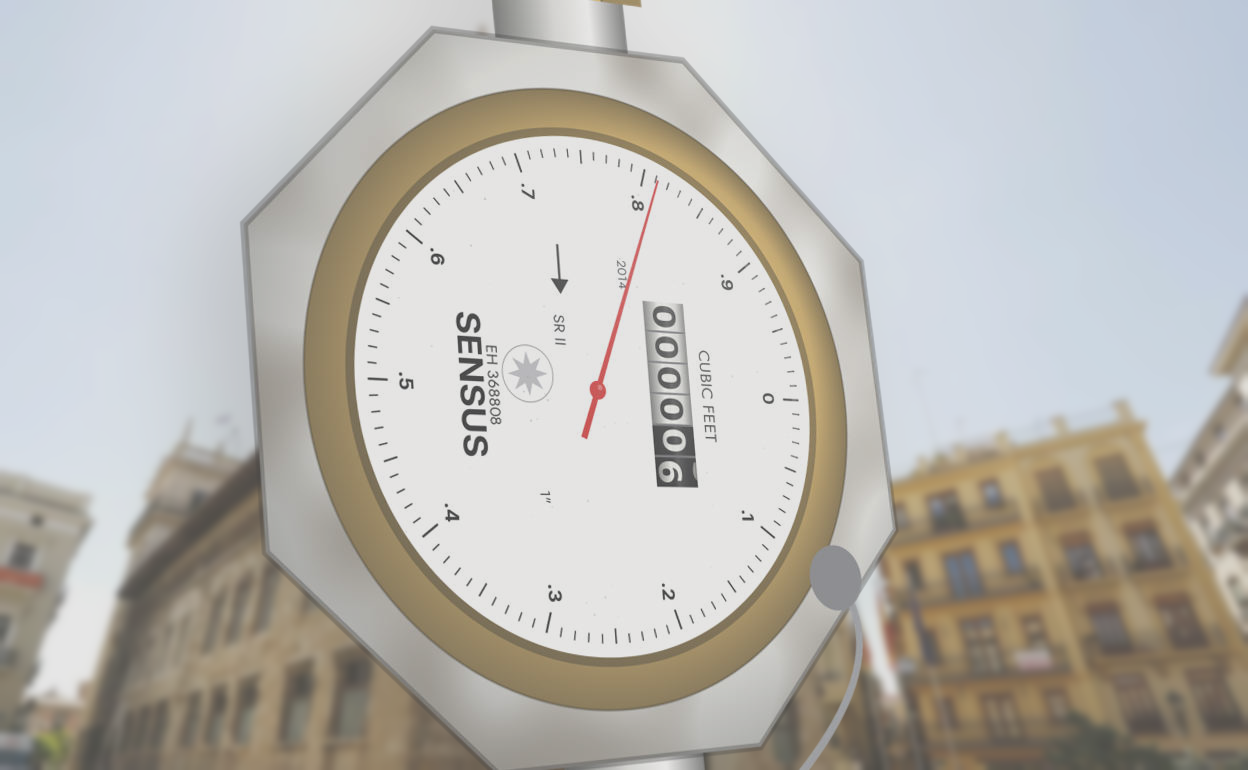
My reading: value=5.81 unit=ft³
